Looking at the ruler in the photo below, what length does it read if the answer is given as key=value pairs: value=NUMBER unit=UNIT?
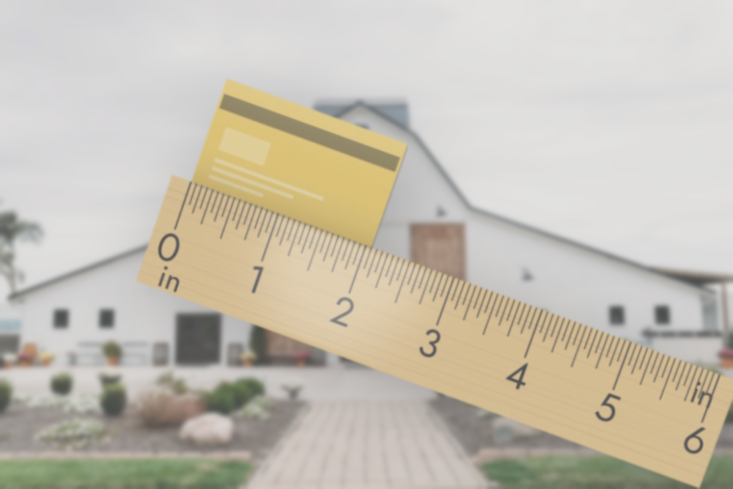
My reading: value=2.0625 unit=in
